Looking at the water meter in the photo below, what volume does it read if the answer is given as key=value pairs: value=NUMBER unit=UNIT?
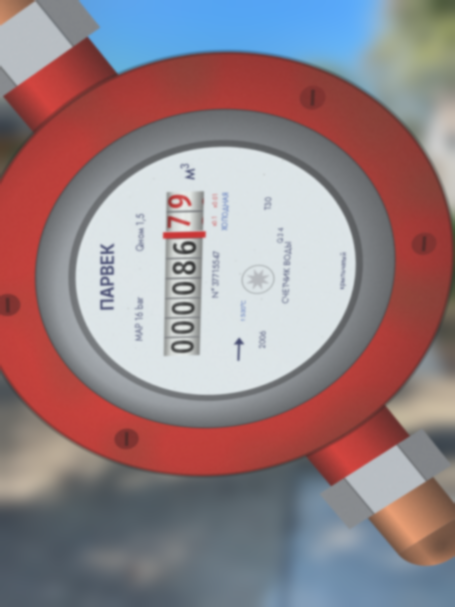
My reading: value=86.79 unit=m³
